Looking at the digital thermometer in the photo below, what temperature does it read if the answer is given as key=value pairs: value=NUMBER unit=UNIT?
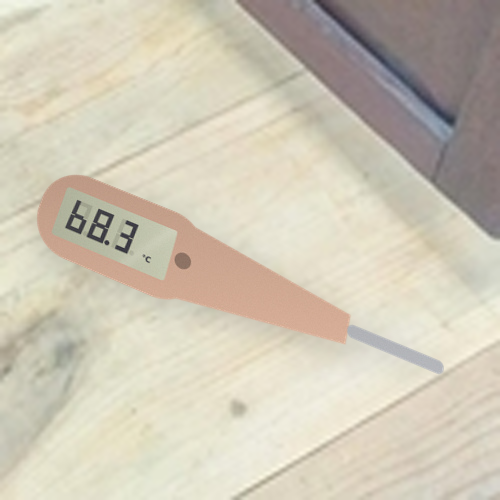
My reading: value=68.3 unit=°C
